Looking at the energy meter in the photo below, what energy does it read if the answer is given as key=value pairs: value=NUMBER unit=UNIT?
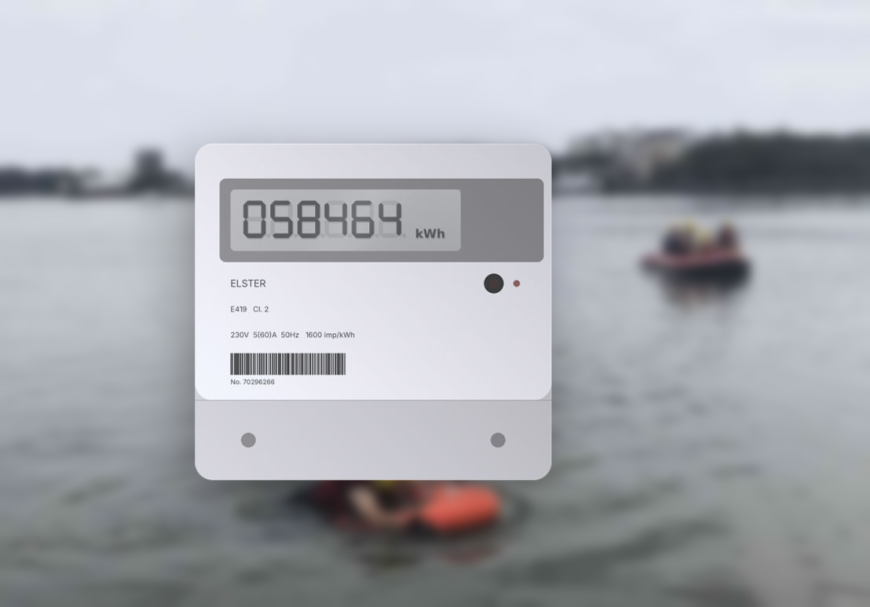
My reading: value=58464 unit=kWh
